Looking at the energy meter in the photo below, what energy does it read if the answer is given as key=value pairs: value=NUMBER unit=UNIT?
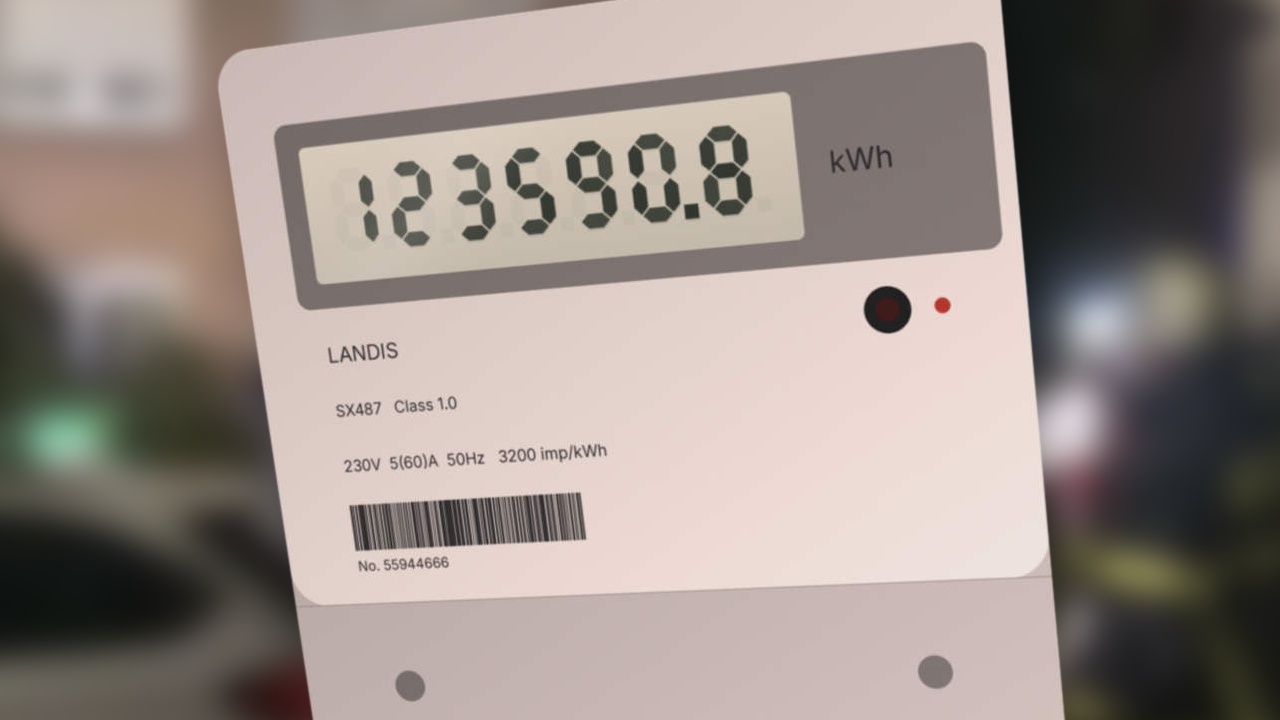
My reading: value=123590.8 unit=kWh
